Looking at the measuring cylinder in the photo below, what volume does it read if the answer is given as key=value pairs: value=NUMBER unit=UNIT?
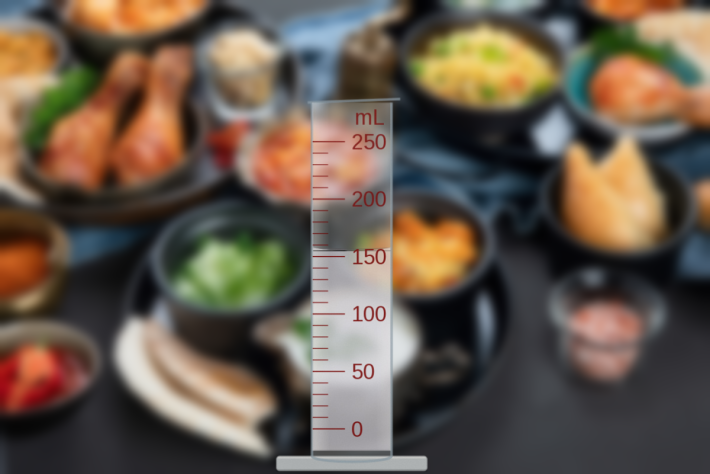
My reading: value=155 unit=mL
